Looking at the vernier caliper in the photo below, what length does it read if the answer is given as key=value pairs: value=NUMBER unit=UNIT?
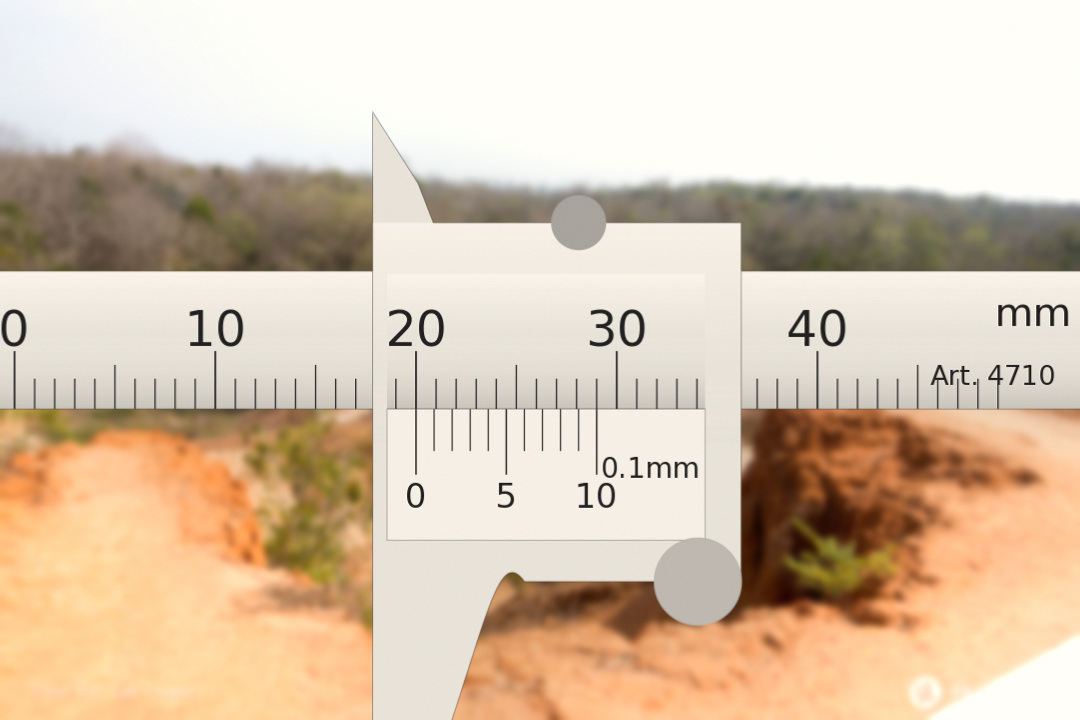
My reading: value=20.0 unit=mm
